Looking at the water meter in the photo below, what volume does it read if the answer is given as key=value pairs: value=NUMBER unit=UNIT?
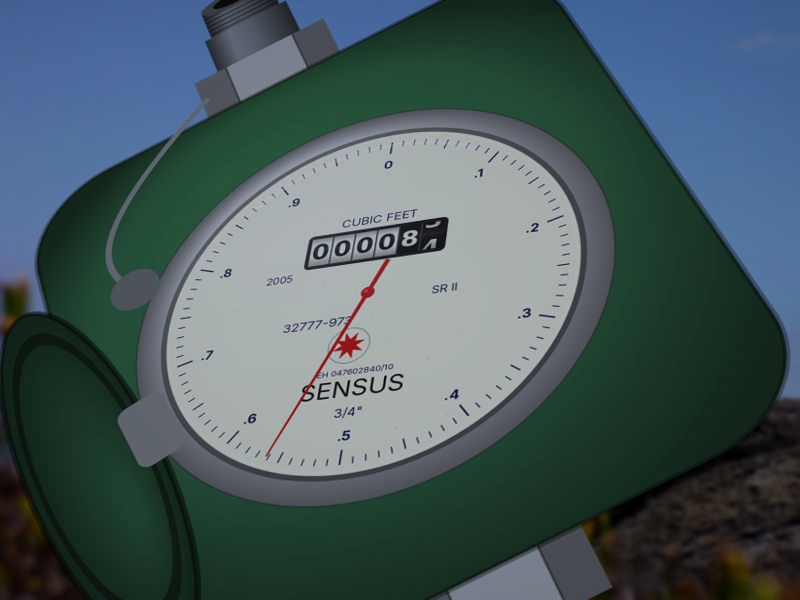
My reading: value=83.56 unit=ft³
